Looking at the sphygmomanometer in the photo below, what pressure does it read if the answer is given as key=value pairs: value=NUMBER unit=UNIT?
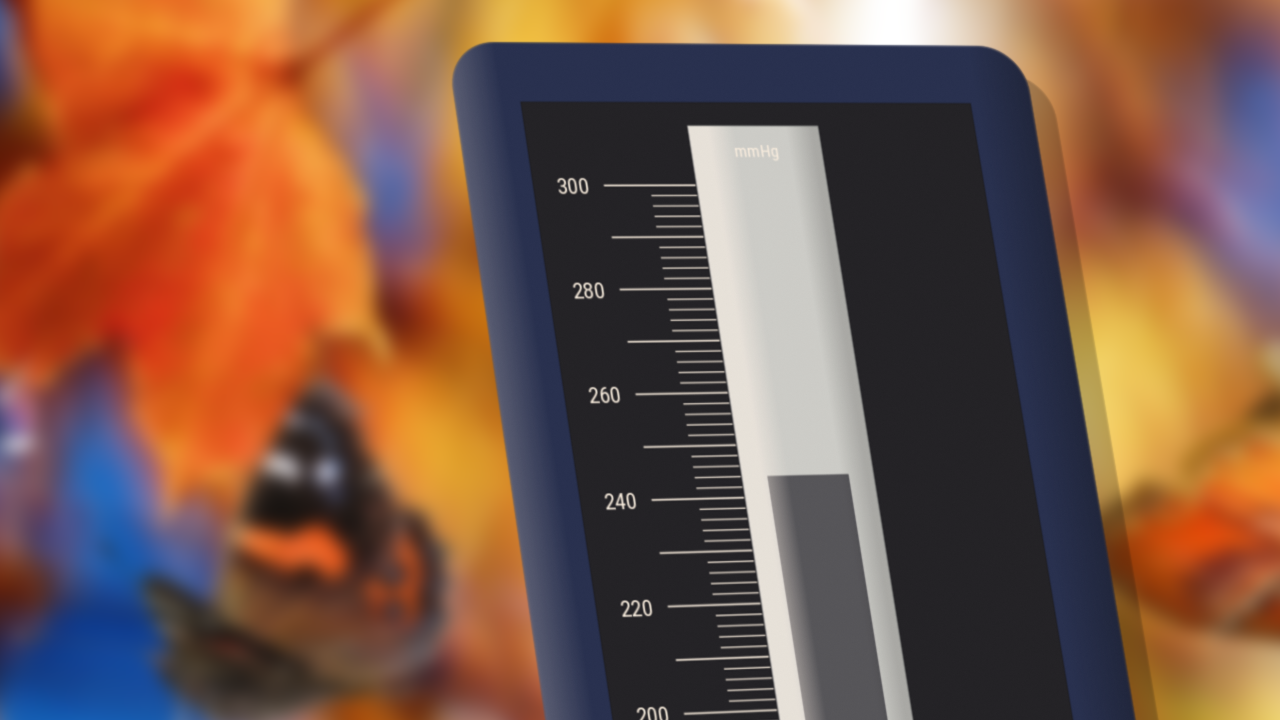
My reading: value=244 unit=mmHg
